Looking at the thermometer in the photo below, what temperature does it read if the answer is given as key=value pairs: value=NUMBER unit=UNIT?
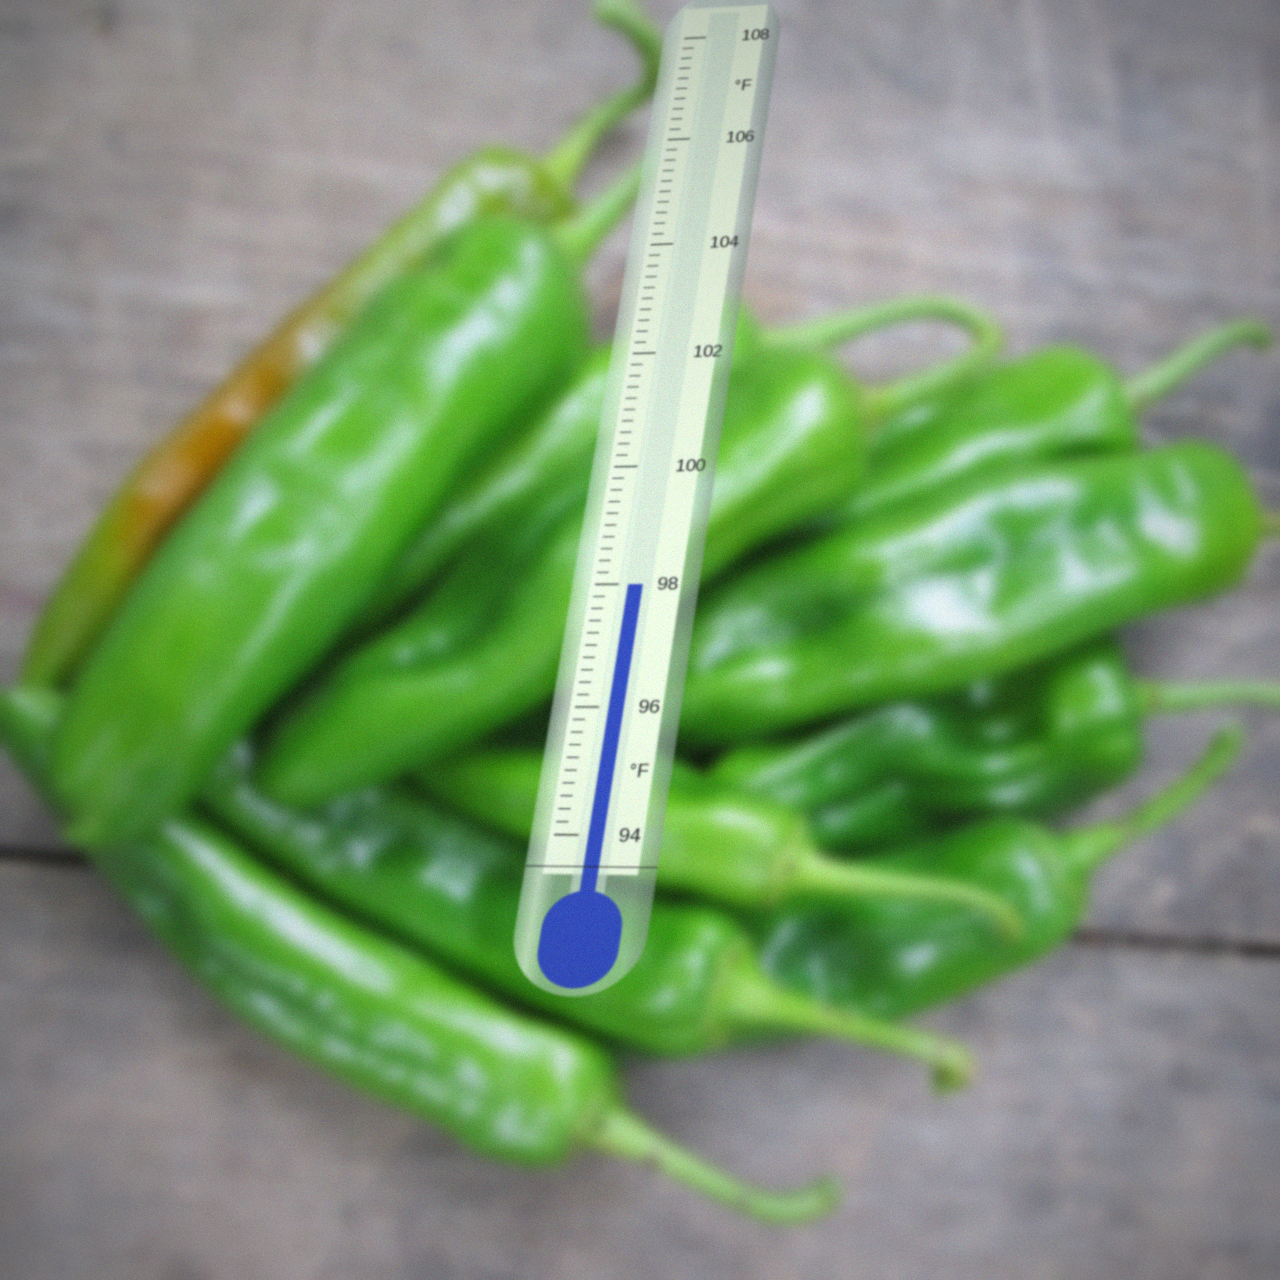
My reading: value=98 unit=°F
